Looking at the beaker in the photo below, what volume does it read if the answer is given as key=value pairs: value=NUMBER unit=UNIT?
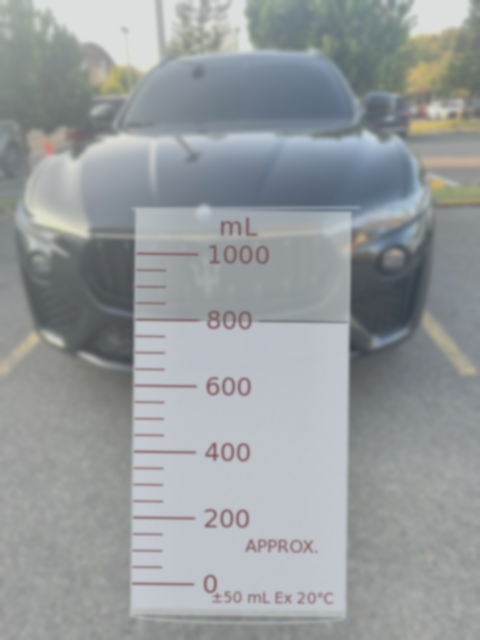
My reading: value=800 unit=mL
